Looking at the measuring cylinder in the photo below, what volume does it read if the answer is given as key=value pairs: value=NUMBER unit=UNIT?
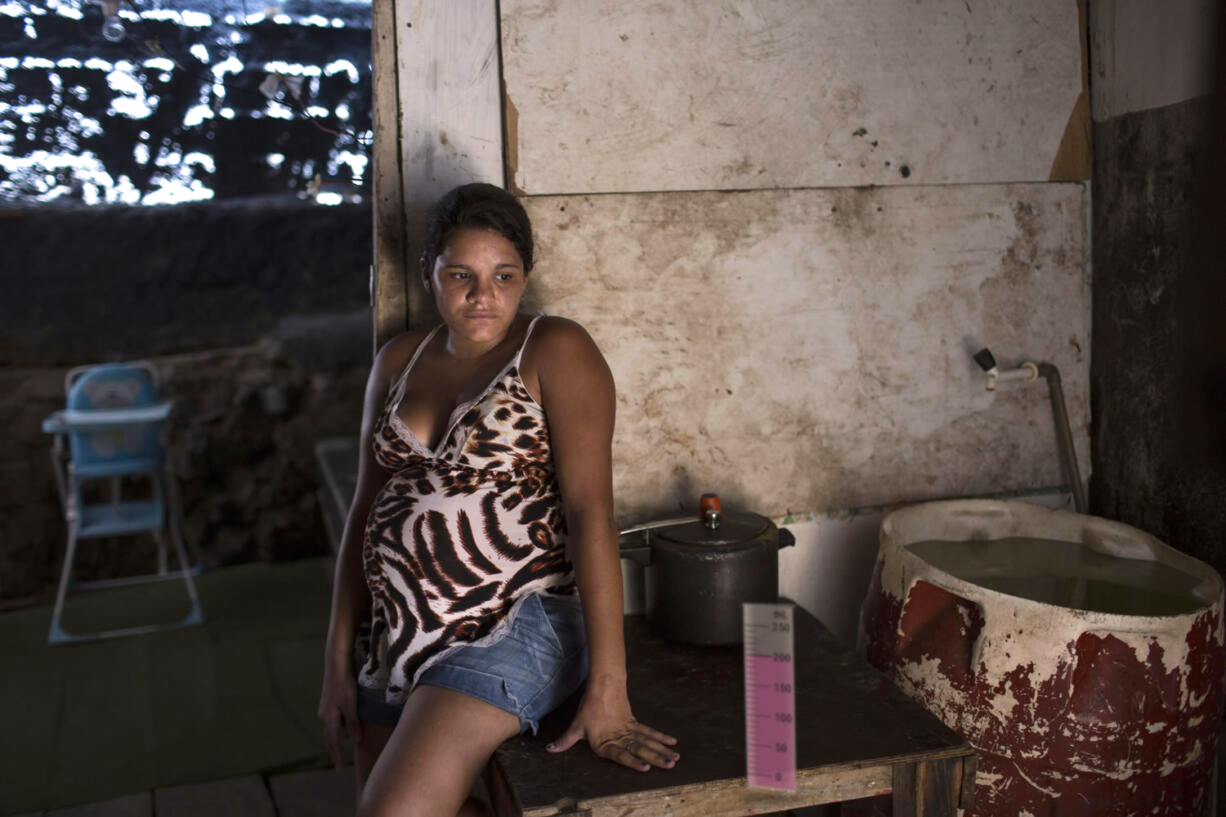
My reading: value=200 unit=mL
